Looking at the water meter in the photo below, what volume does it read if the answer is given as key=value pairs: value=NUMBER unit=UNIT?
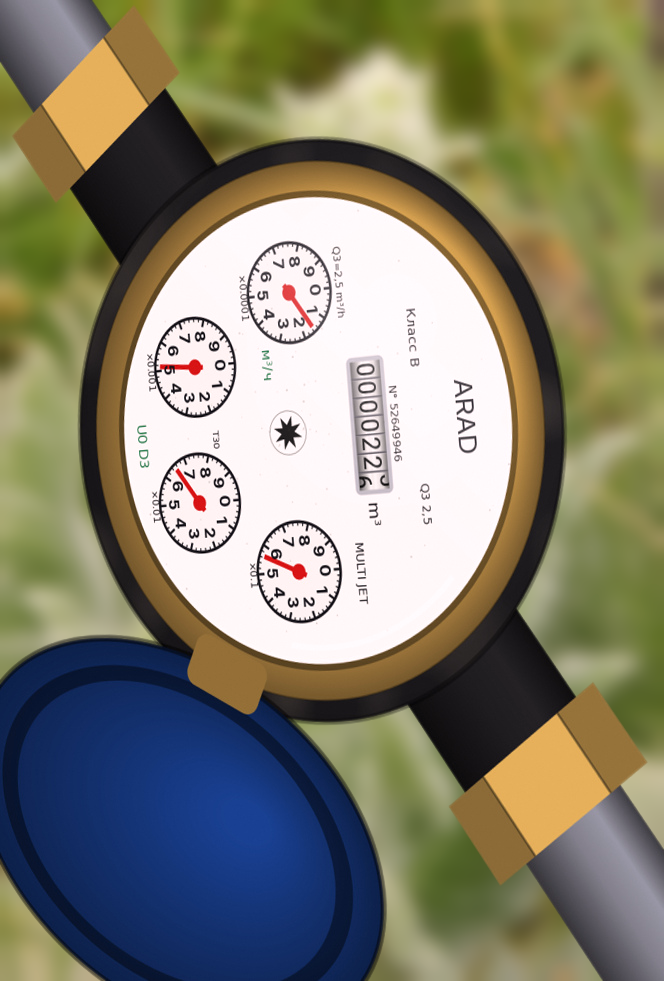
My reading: value=225.5651 unit=m³
